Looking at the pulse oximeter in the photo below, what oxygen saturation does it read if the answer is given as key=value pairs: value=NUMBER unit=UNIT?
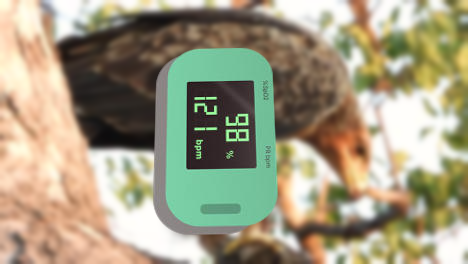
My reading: value=98 unit=%
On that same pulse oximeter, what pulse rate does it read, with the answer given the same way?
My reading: value=121 unit=bpm
